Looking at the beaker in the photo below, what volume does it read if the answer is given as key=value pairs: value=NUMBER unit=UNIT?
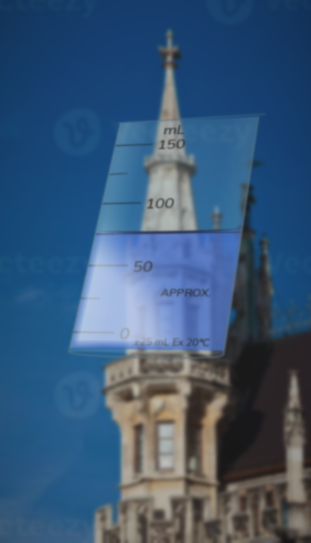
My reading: value=75 unit=mL
